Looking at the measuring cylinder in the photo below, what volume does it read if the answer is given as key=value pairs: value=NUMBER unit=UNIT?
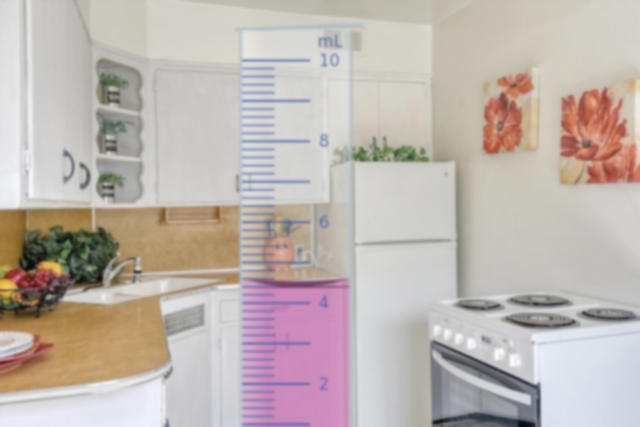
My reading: value=4.4 unit=mL
